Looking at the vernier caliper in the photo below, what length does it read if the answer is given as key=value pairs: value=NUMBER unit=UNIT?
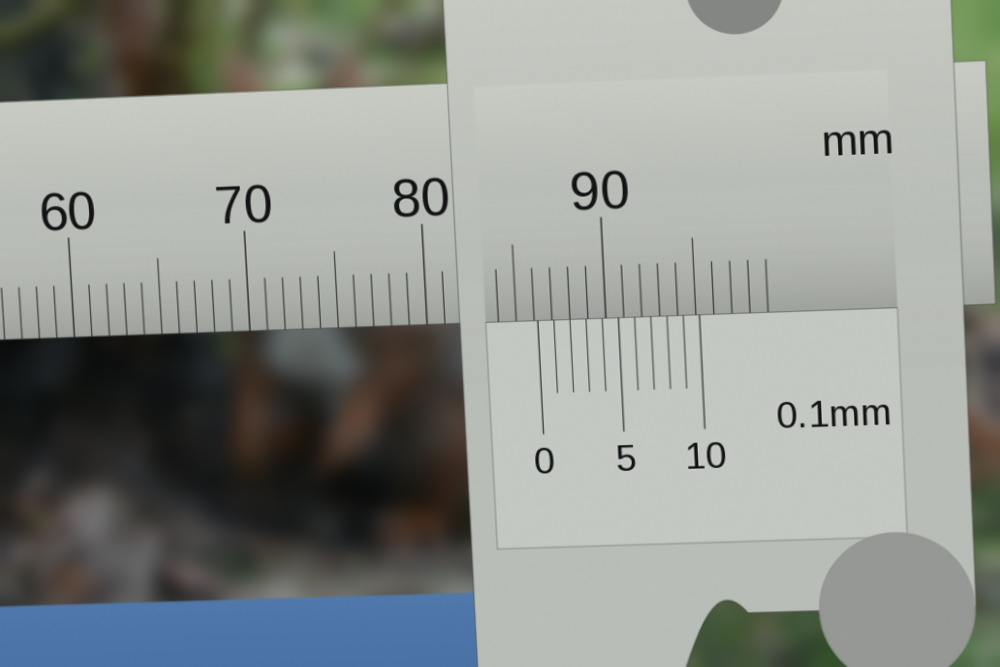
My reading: value=86.2 unit=mm
